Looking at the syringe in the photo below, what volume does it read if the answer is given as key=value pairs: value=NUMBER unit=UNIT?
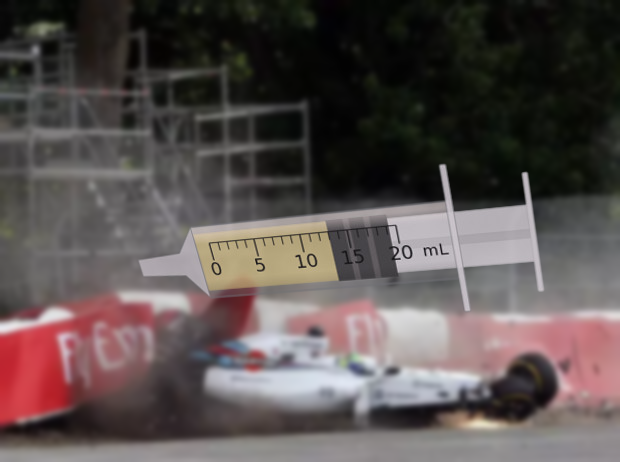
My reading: value=13 unit=mL
